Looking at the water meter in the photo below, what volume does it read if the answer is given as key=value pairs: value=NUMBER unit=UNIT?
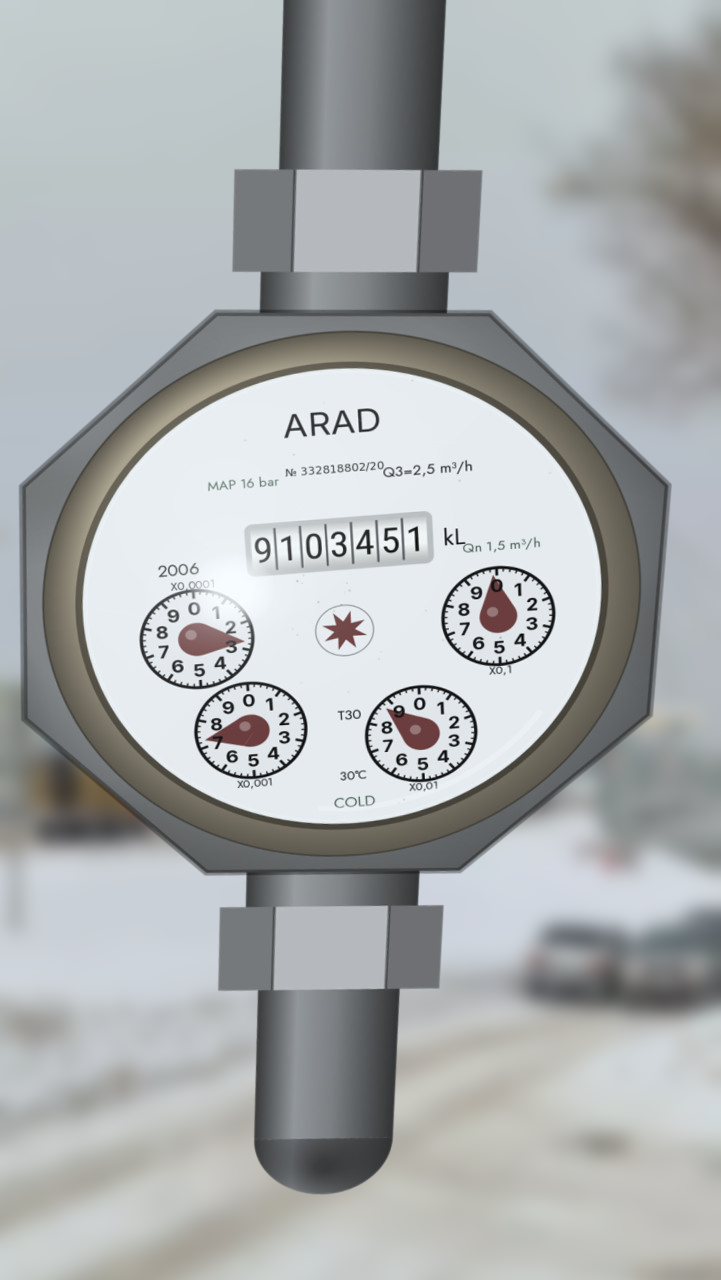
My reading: value=9103450.9872 unit=kL
